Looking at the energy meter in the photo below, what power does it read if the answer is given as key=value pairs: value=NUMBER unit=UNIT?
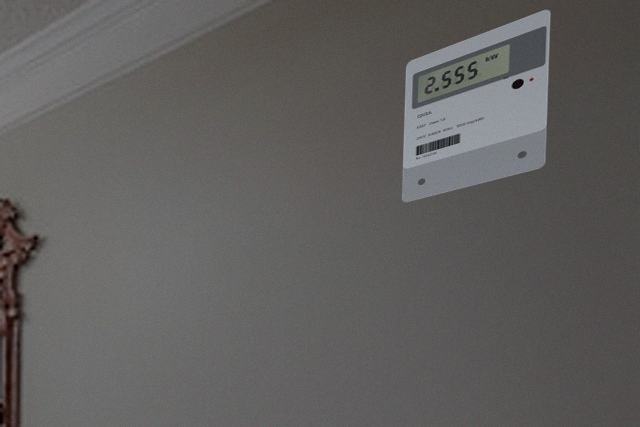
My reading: value=2.555 unit=kW
